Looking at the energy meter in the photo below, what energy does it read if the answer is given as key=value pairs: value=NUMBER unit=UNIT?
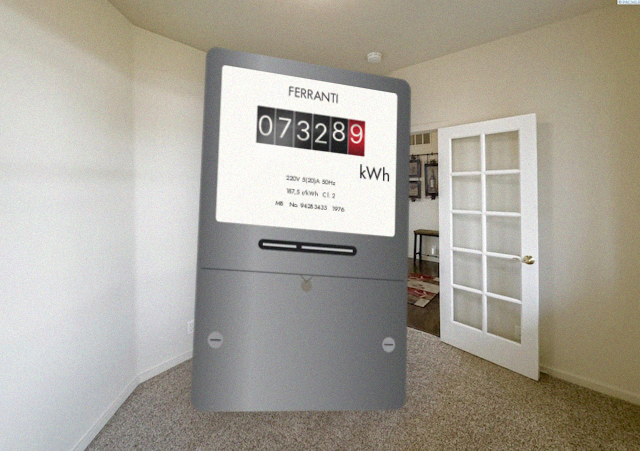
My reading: value=7328.9 unit=kWh
